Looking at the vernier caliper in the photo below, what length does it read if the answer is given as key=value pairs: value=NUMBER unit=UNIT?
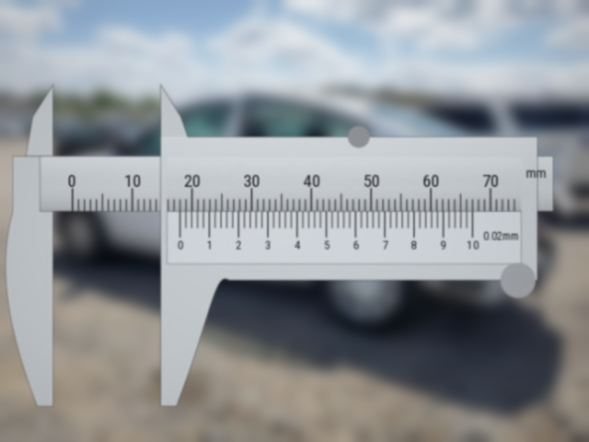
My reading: value=18.0 unit=mm
